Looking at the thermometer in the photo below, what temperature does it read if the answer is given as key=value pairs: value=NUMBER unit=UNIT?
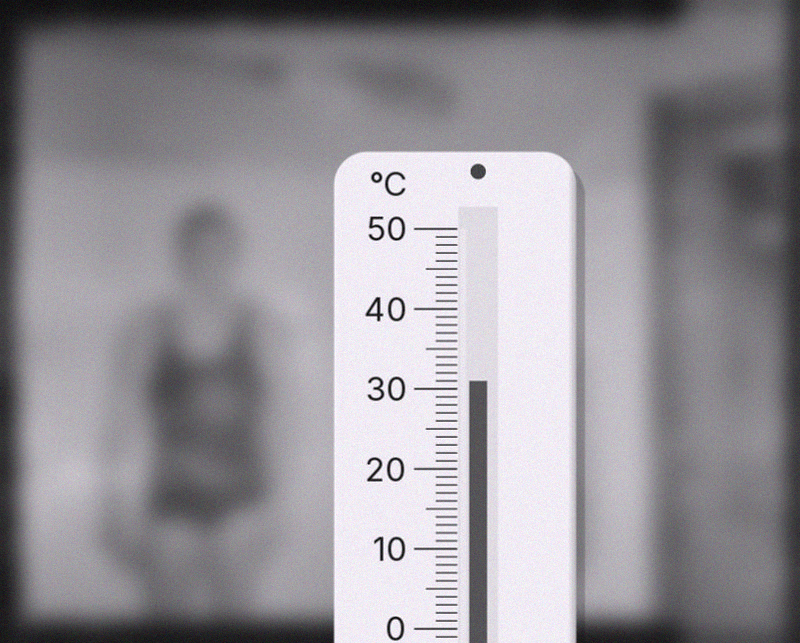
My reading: value=31 unit=°C
